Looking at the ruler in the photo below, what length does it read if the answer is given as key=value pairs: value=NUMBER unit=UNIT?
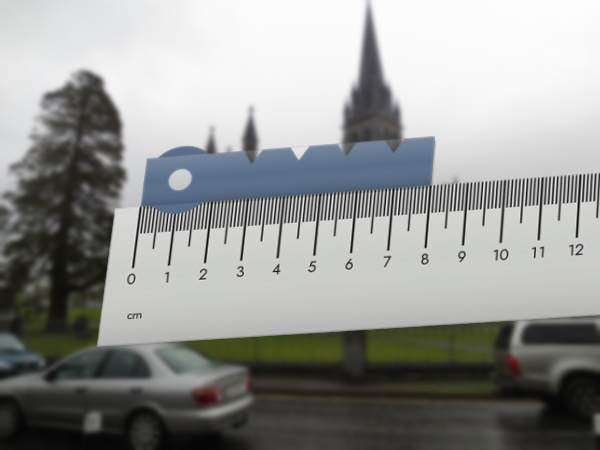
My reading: value=8 unit=cm
